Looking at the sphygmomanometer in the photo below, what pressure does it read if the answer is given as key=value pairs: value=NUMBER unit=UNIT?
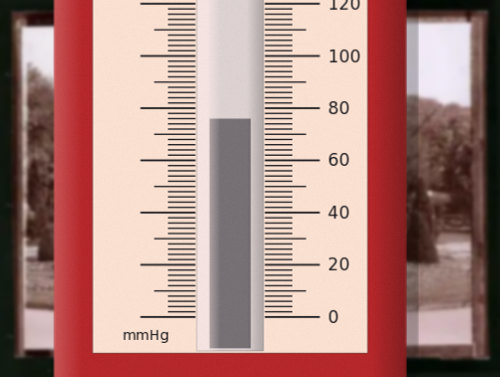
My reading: value=76 unit=mmHg
